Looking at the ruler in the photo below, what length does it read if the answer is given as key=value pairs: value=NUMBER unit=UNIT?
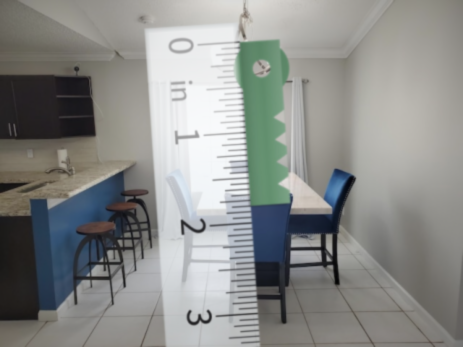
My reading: value=1.8125 unit=in
